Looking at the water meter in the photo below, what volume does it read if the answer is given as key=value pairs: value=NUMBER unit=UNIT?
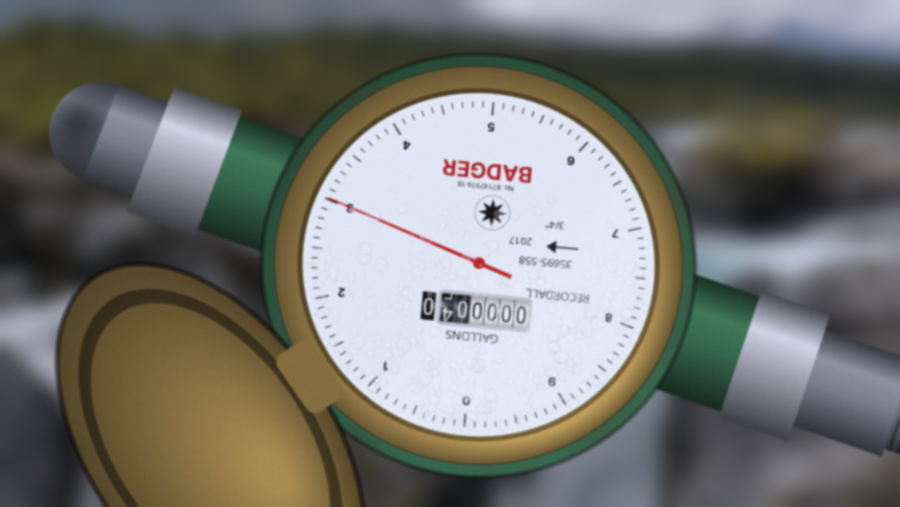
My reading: value=43.0 unit=gal
